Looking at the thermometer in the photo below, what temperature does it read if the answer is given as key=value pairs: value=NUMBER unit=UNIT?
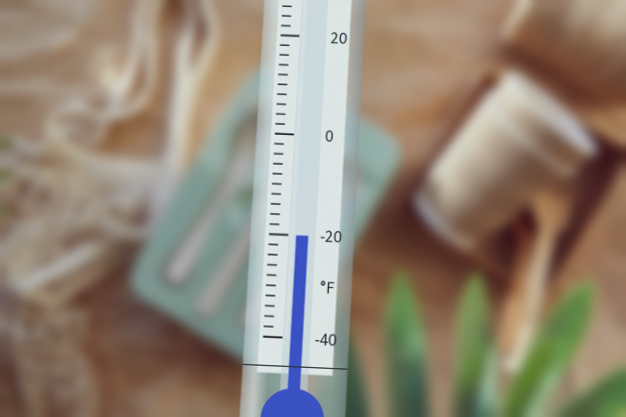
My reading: value=-20 unit=°F
